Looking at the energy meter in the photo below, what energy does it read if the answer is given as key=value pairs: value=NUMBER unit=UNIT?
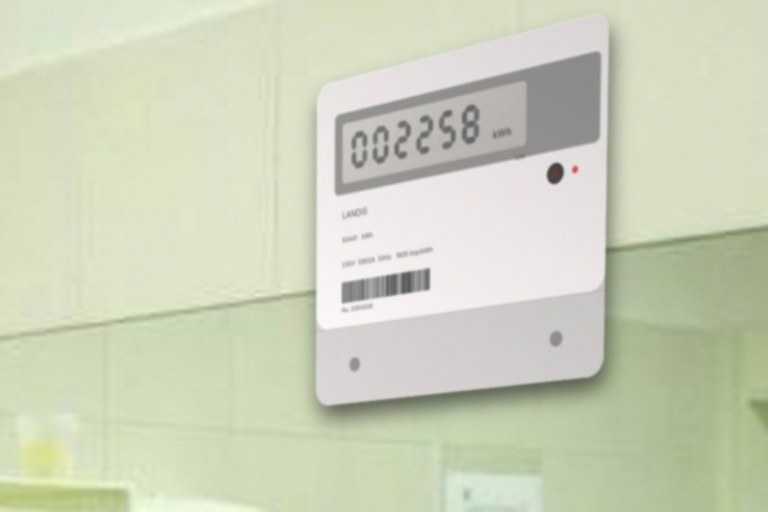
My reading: value=2258 unit=kWh
